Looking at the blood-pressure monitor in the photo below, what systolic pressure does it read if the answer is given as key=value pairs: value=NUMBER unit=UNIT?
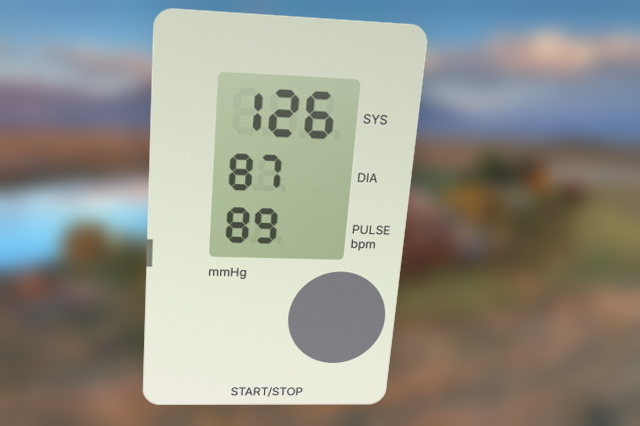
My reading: value=126 unit=mmHg
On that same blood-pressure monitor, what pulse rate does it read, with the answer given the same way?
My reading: value=89 unit=bpm
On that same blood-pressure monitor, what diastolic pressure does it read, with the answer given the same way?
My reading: value=87 unit=mmHg
